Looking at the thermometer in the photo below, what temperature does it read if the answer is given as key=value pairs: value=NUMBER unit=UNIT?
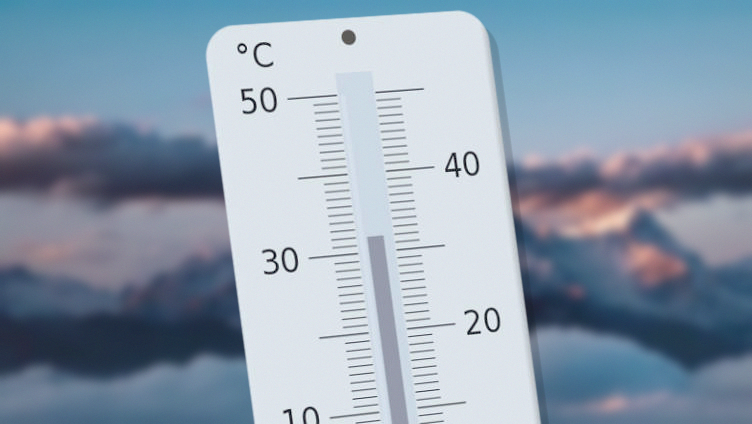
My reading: value=32 unit=°C
